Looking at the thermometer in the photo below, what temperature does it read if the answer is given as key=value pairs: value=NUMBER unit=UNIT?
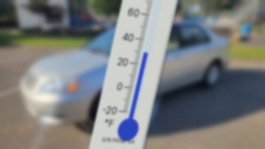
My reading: value=30 unit=°F
